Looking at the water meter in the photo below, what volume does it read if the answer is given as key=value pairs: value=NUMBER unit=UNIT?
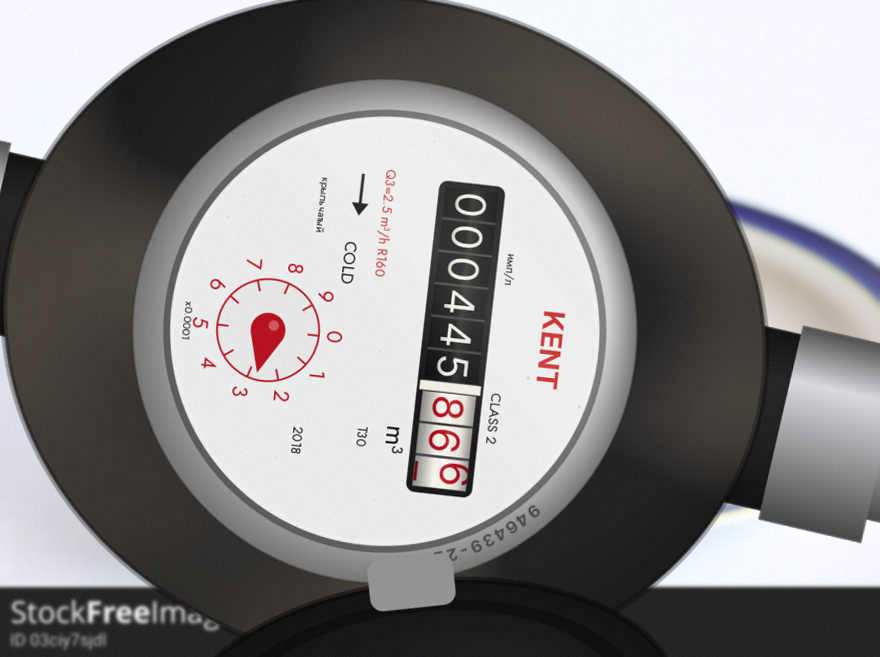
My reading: value=445.8662 unit=m³
